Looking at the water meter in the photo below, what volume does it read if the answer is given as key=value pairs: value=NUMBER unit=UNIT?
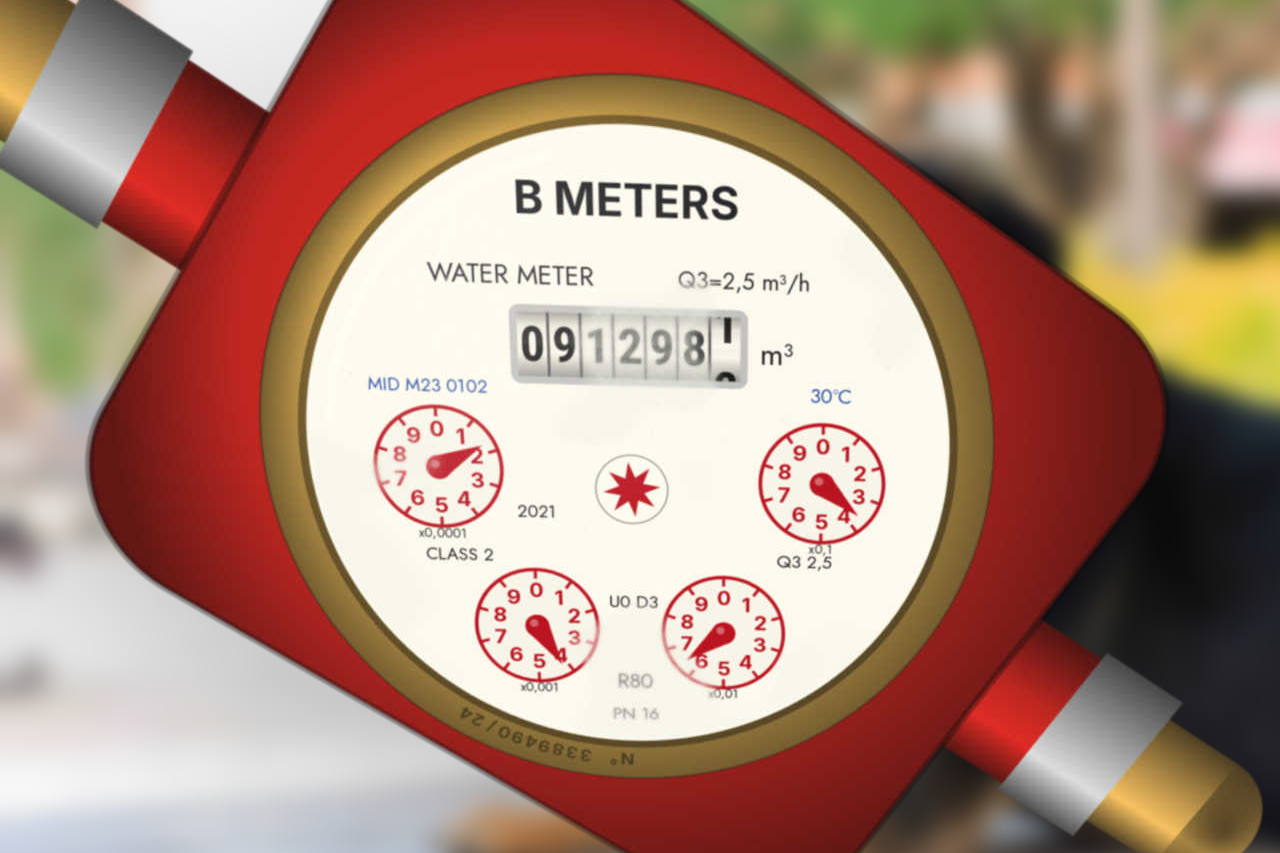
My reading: value=912981.3641 unit=m³
